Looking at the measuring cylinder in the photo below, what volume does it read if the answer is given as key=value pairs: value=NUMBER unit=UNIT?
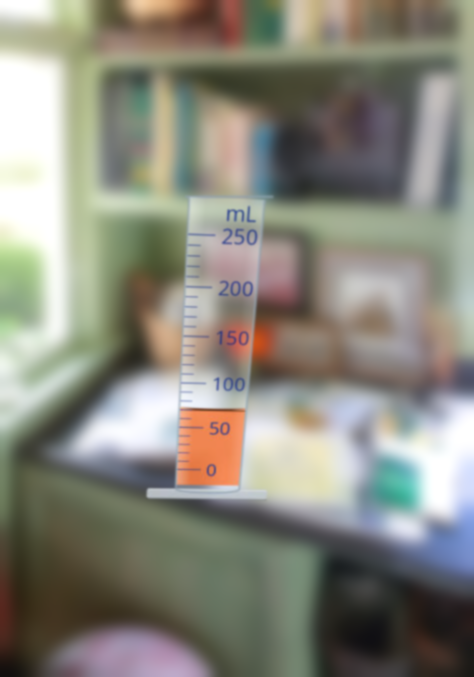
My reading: value=70 unit=mL
